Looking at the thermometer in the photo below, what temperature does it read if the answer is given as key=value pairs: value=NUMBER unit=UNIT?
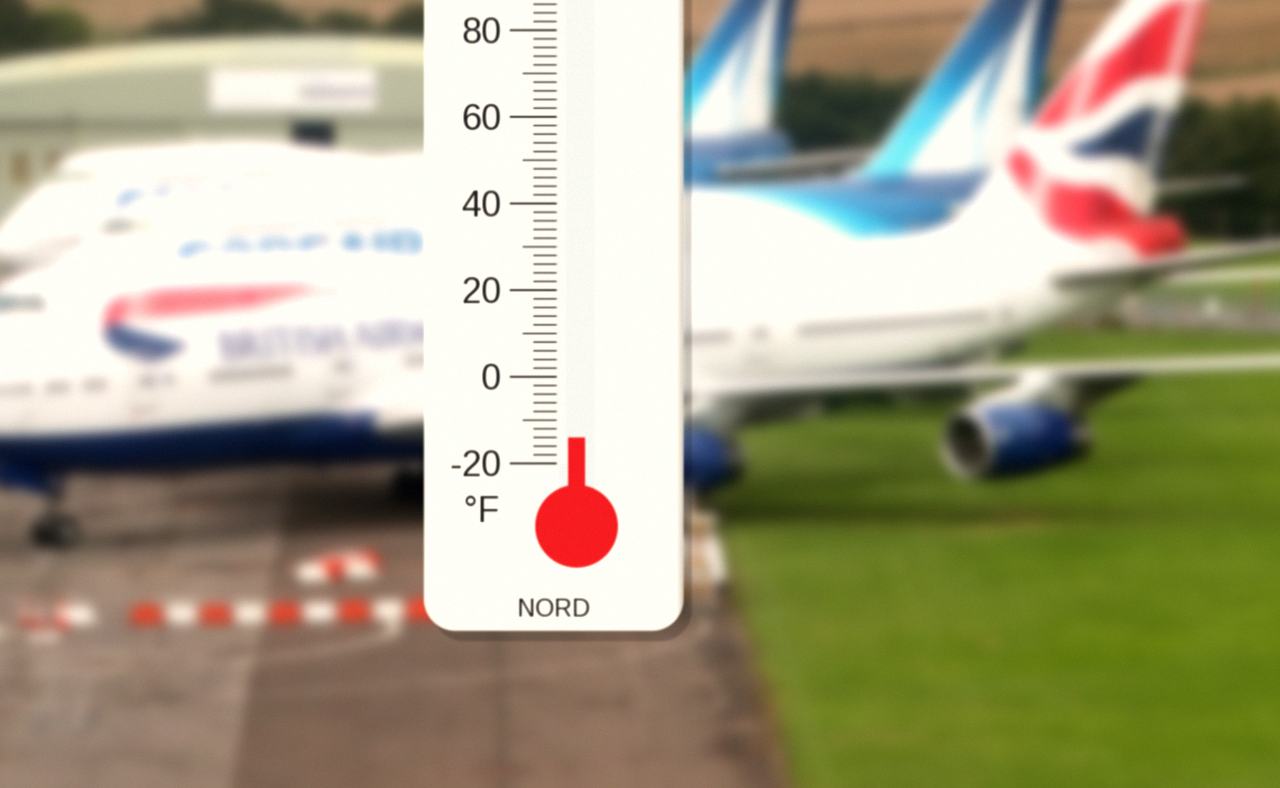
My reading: value=-14 unit=°F
